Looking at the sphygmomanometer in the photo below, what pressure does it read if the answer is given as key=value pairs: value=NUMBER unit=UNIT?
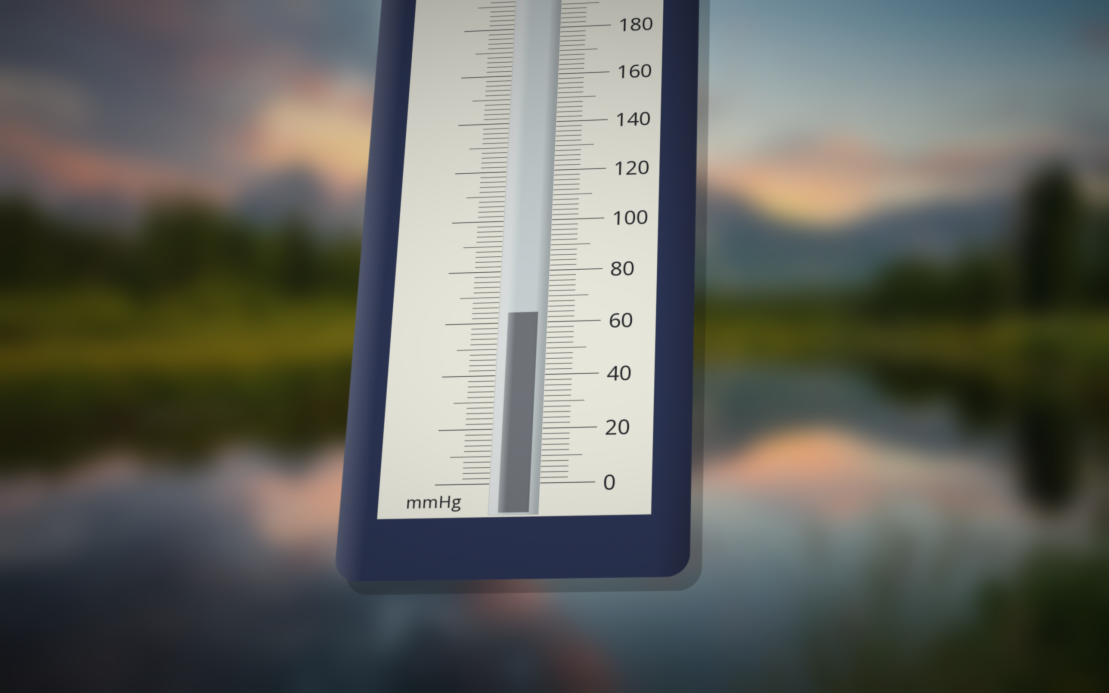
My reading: value=64 unit=mmHg
